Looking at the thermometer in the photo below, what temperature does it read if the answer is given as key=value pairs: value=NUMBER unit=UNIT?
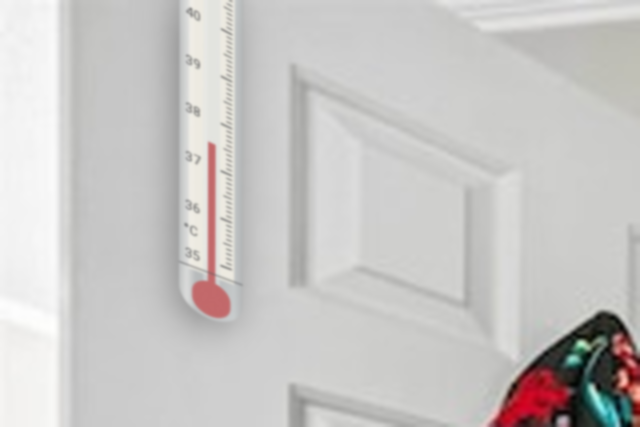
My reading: value=37.5 unit=°C
